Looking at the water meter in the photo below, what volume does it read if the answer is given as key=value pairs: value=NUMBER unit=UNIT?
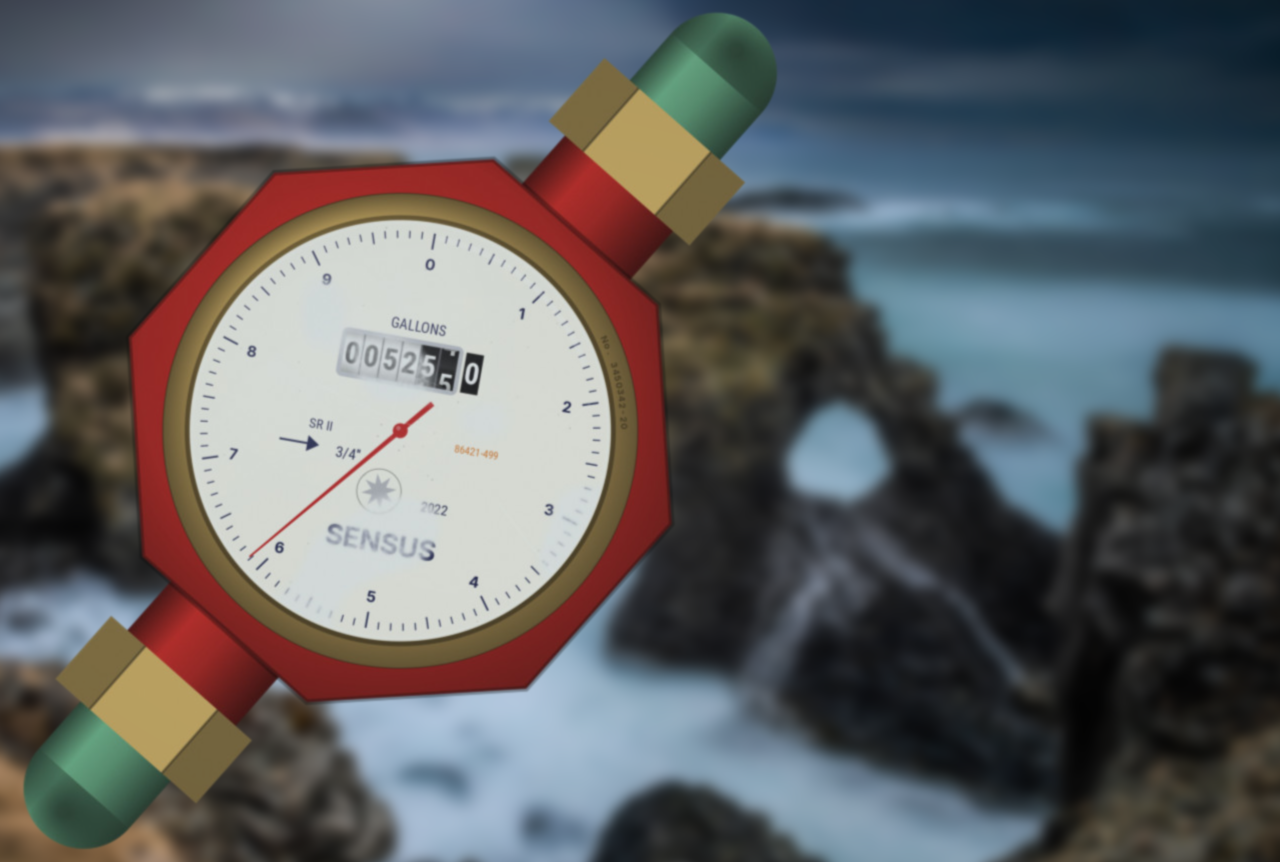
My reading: value=52546.1 unit=gal
